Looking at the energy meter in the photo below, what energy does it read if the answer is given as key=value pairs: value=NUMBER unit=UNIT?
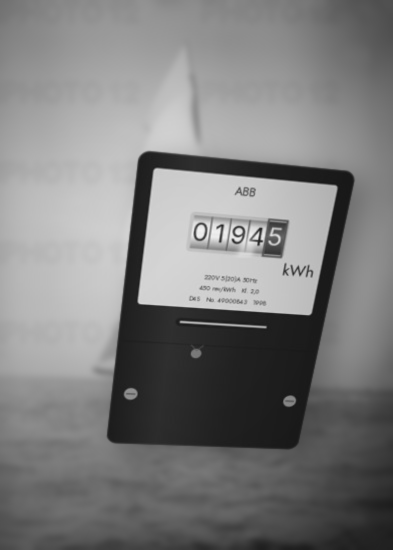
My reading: value=194.5 unit=kWh
